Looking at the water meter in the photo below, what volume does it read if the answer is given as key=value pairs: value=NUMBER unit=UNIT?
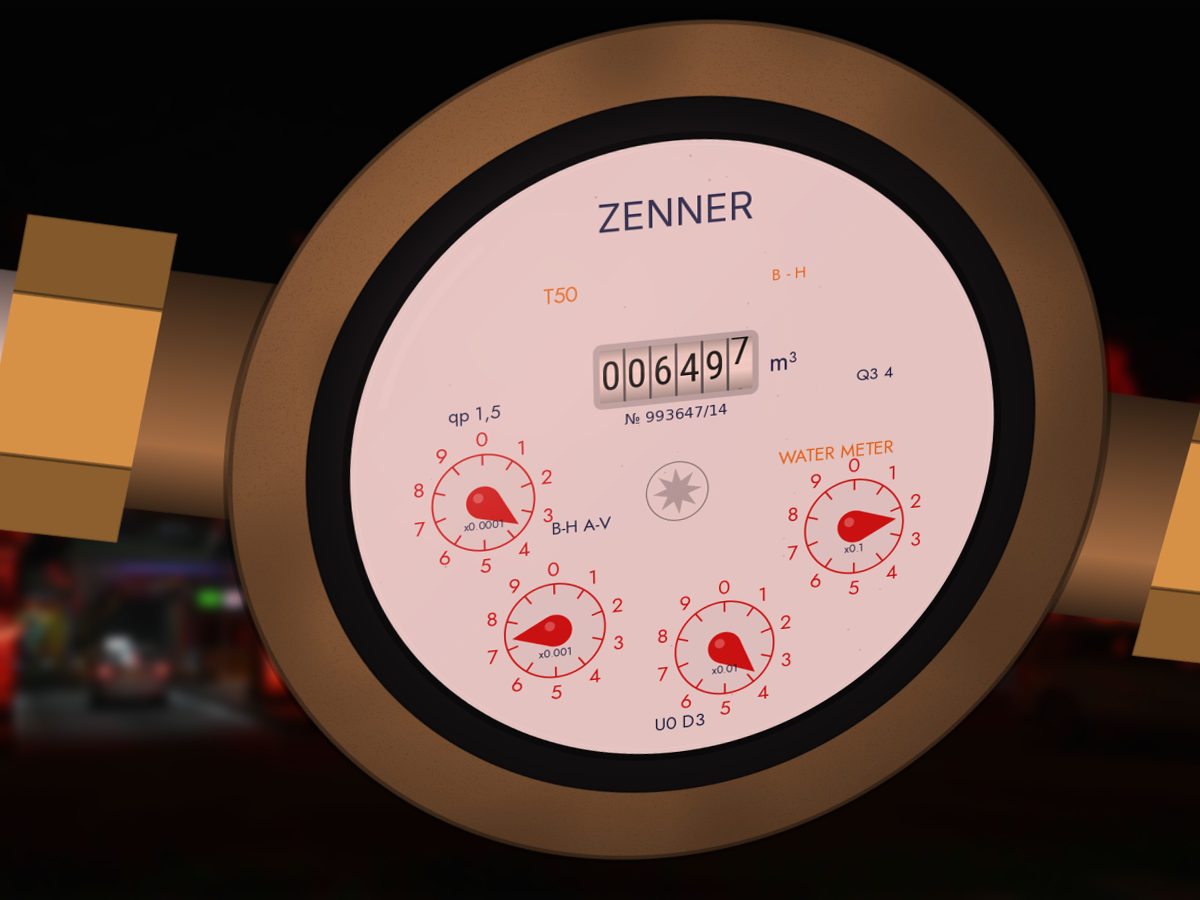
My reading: value=6497.2373 unit=m³
